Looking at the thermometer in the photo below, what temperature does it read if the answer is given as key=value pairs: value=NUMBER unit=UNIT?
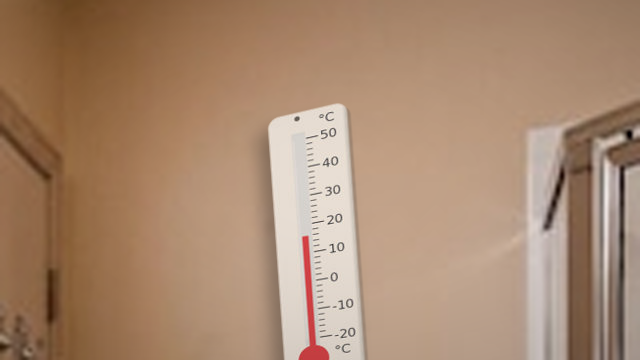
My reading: value=16 unit=°C
